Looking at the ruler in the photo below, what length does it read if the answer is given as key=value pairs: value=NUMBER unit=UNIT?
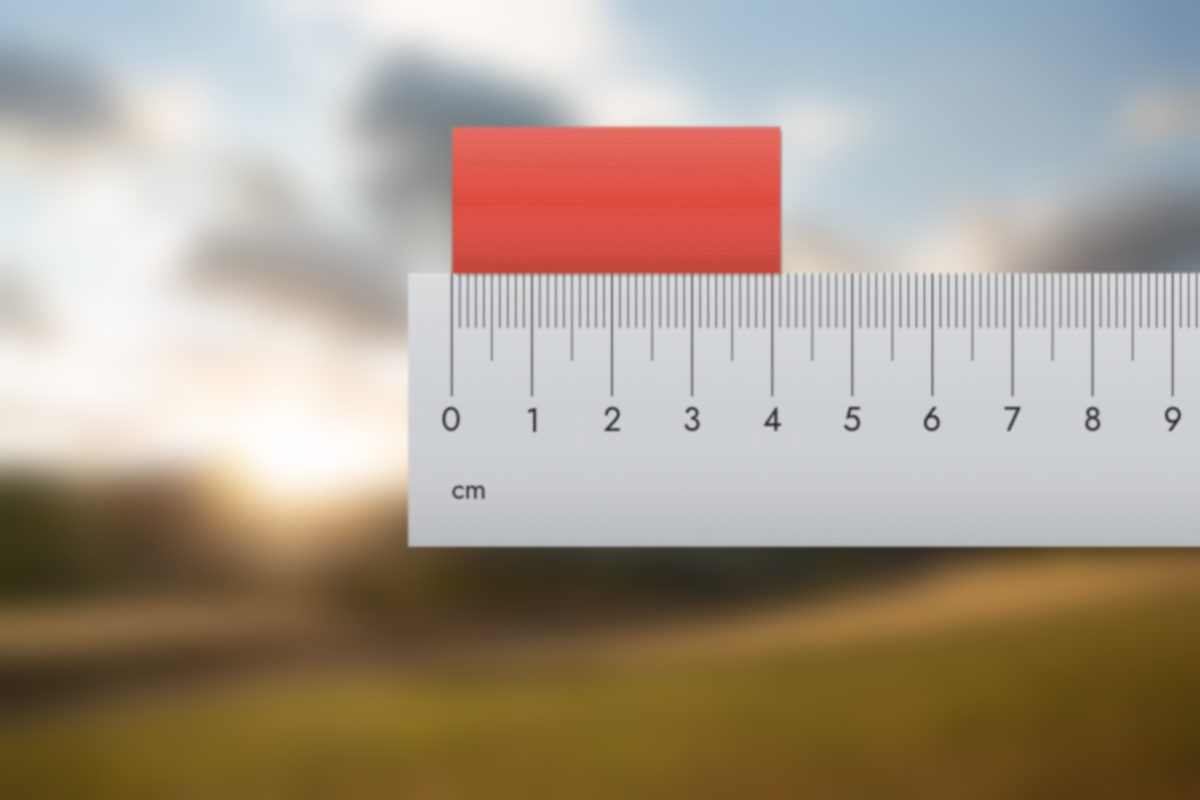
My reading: value=4.1 unit=cm
